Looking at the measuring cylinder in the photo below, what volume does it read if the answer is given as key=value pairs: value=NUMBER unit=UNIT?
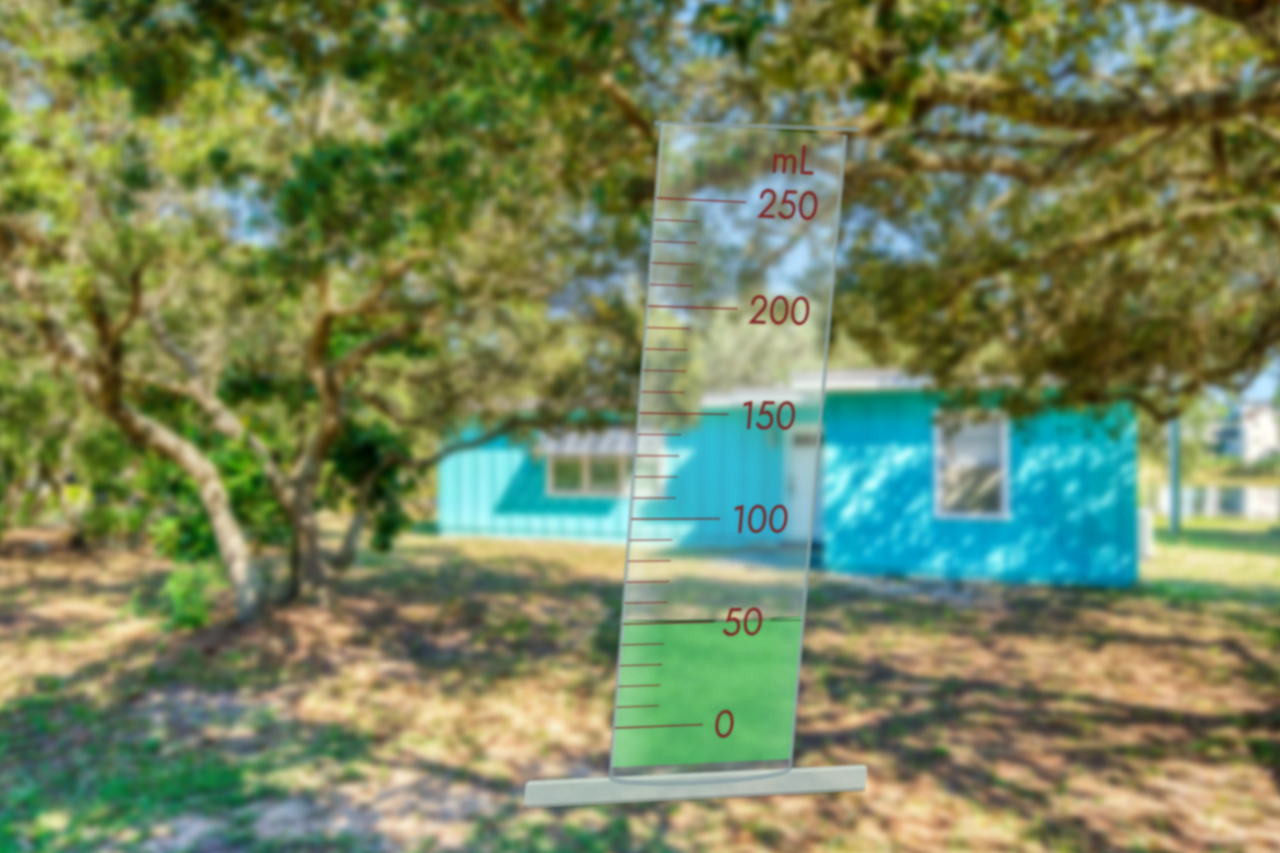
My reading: value=50 unit=mL
